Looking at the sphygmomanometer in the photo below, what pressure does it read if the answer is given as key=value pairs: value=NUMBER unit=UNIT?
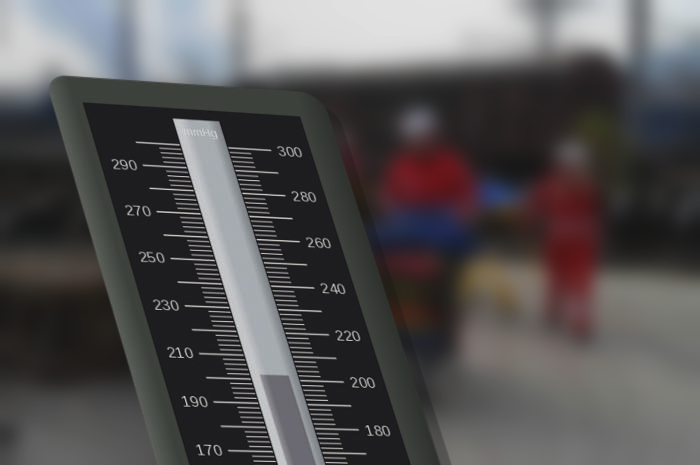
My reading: value=202 unit=mmHg
